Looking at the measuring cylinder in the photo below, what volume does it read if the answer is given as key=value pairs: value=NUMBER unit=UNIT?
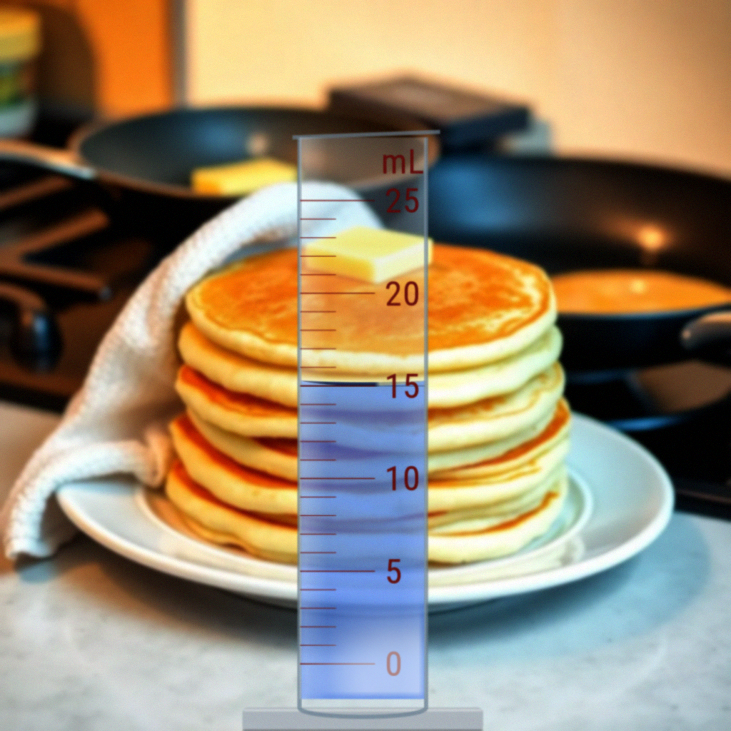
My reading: value=15 unit=mL
